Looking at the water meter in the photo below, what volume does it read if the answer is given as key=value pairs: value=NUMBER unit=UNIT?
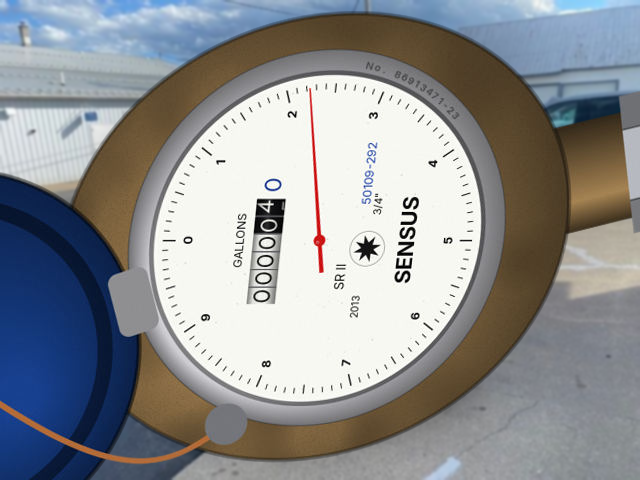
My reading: value=42.2 unit=gal
